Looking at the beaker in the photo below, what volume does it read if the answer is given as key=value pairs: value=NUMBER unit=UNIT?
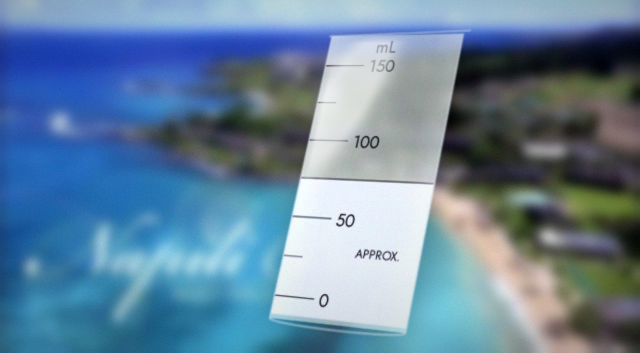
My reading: value=75 unit=mL
